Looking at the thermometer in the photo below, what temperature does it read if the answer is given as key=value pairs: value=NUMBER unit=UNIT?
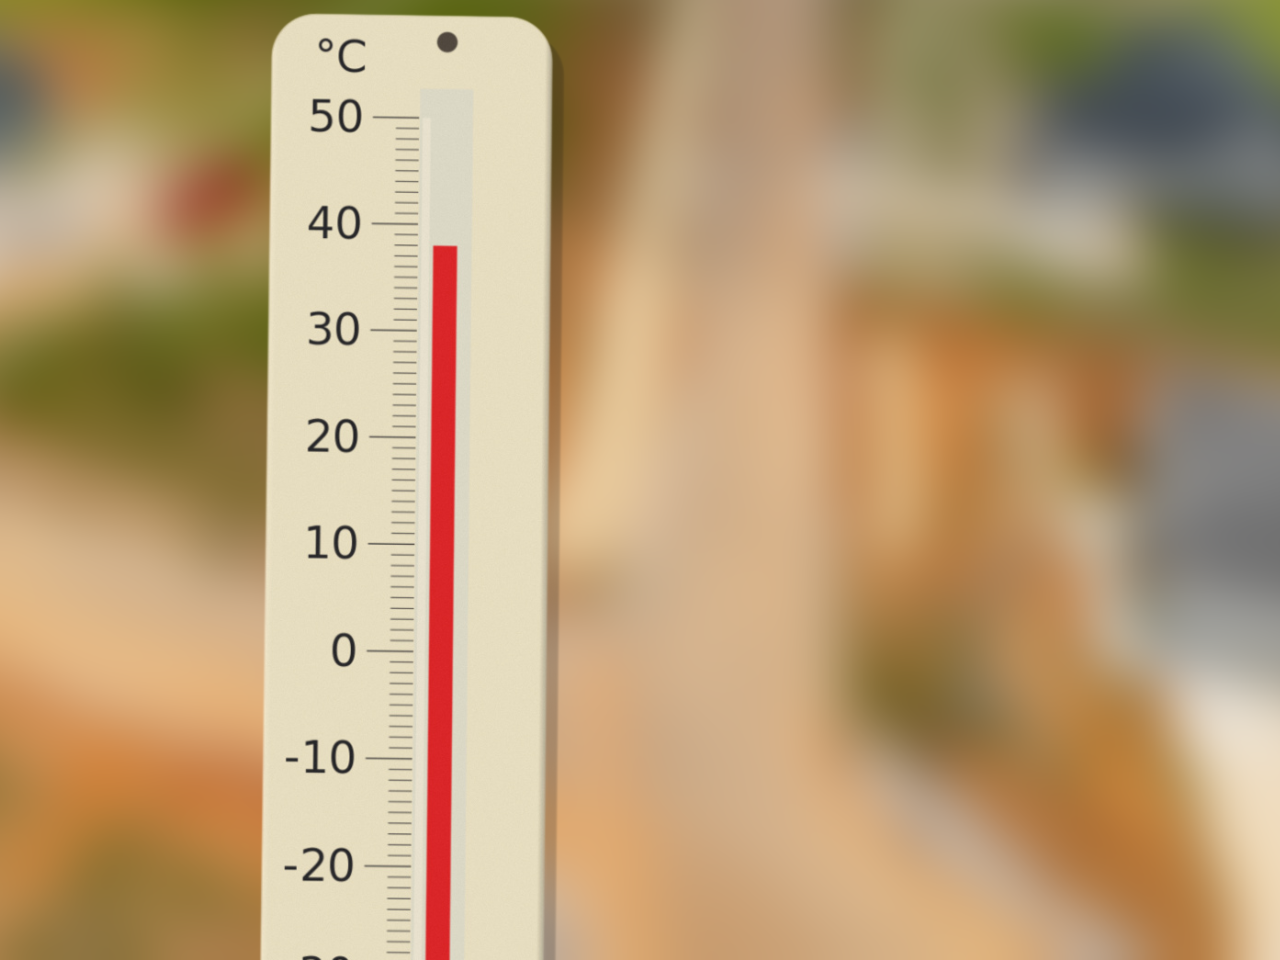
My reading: value=38 unit=°C
